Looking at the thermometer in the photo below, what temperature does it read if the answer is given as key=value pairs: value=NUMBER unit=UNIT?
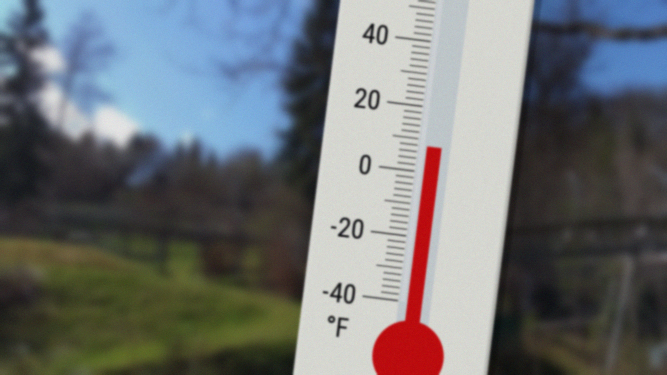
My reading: value=8 unit=°F
